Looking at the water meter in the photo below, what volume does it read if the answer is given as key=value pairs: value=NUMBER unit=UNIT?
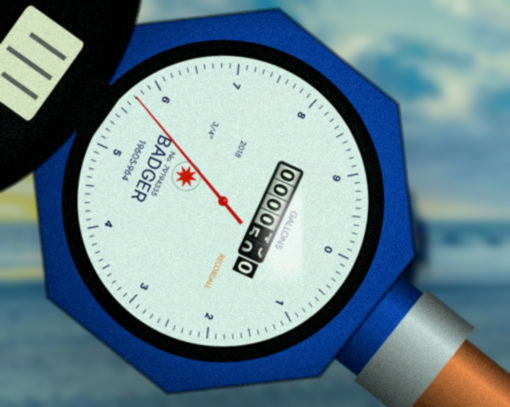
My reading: value=495.7 unit=gal
